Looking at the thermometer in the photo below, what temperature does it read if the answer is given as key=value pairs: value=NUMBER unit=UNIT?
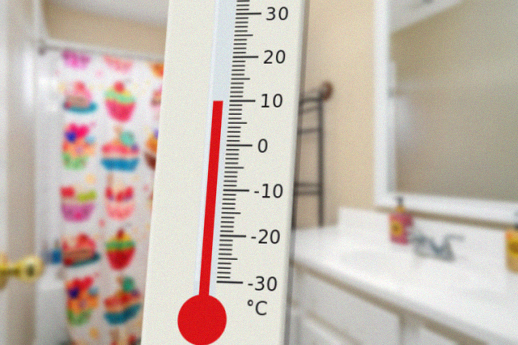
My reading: value=10 unit=°C
